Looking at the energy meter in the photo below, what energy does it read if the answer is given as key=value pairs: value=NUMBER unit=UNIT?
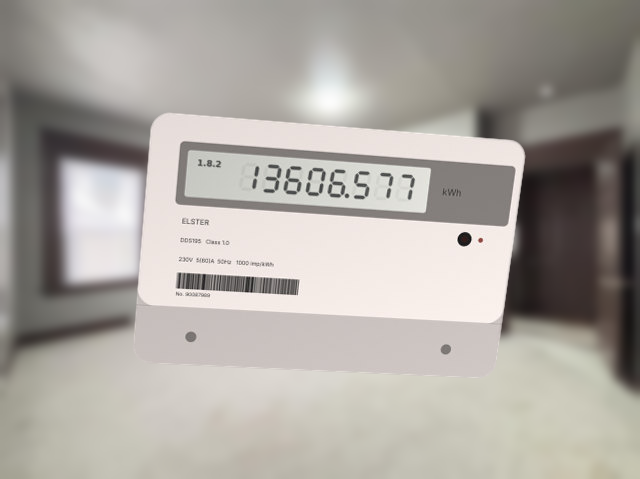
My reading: value=13606.577 unit=kWh
